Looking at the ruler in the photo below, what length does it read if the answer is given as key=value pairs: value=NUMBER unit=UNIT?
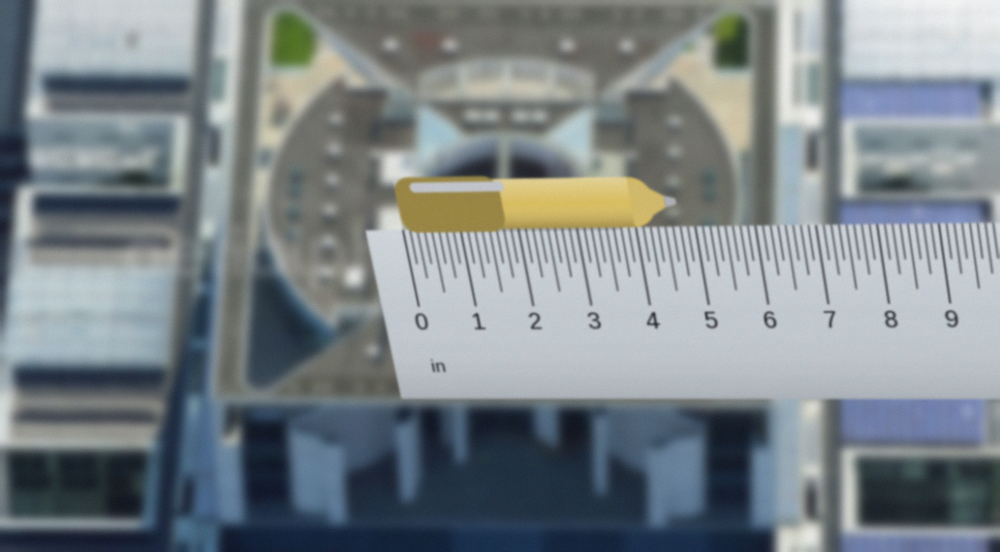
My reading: value=4.75 unit=in
